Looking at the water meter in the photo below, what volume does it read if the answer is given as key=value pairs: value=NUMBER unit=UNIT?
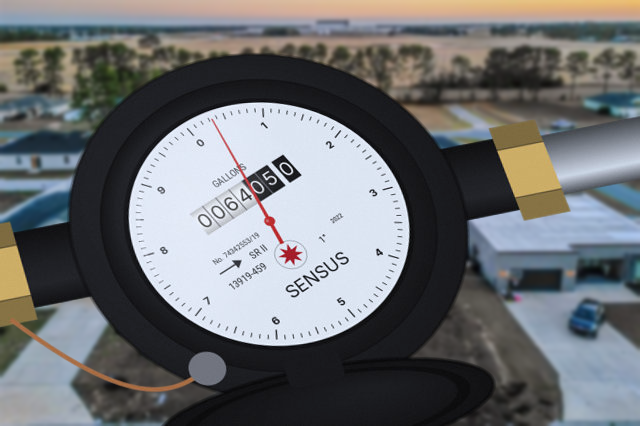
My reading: value=64050.3 unit=gal
